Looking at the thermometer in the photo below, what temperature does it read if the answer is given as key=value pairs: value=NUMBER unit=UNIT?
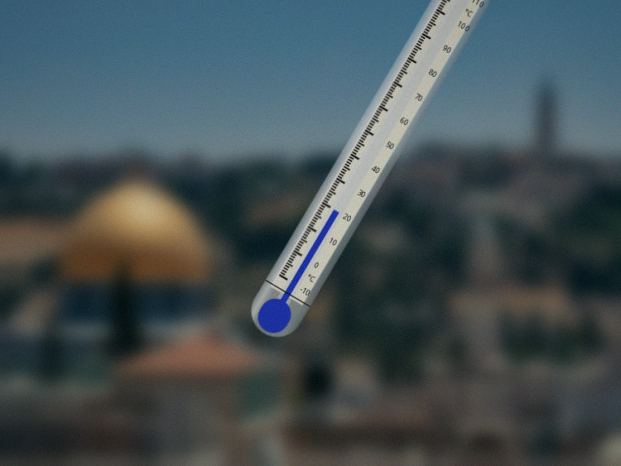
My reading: value=20 unit=°C
